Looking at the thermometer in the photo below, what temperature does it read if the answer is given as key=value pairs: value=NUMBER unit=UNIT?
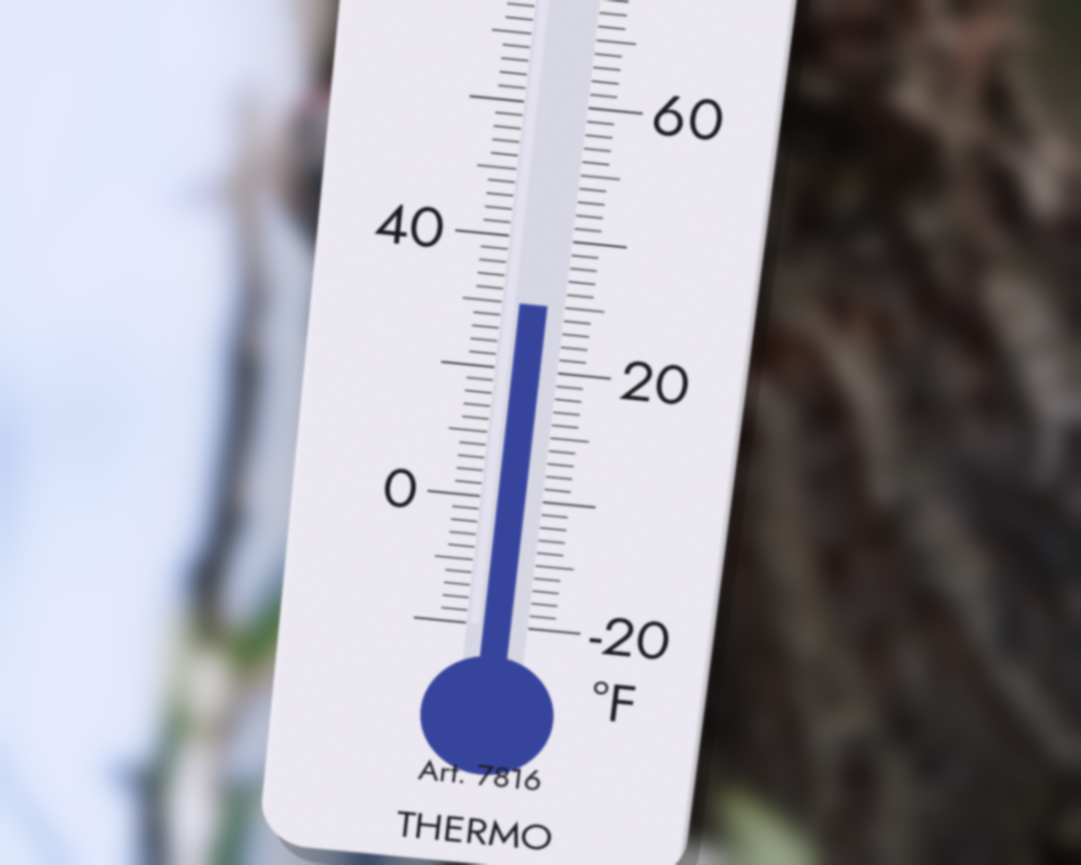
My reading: value=30 unit=°F
